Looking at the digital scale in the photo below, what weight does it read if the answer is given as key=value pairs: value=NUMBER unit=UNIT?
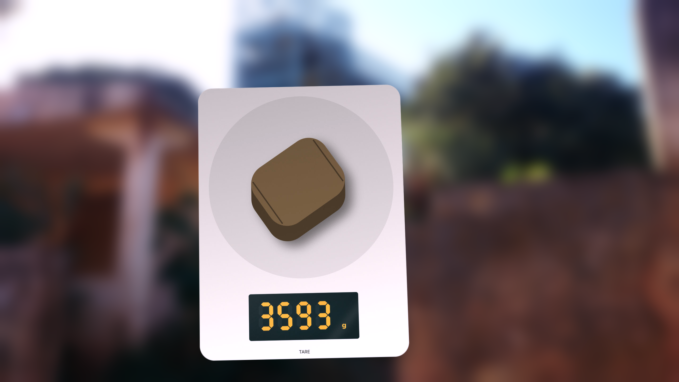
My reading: value=3593 unit=g
